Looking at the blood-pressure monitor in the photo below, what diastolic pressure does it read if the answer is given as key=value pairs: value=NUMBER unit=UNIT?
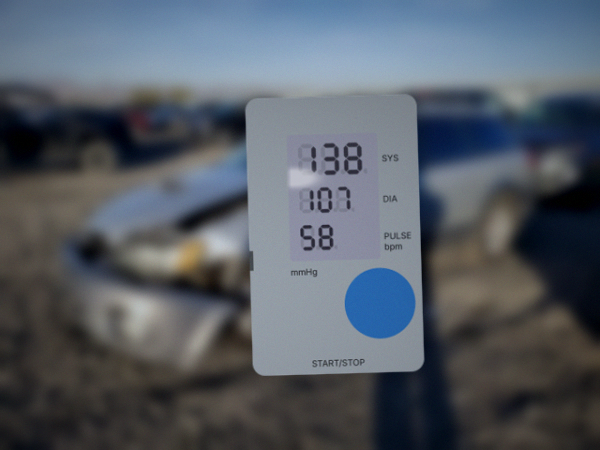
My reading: value=107 unit=mmHg
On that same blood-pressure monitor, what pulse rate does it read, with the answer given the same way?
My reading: value=58 unit=bpm
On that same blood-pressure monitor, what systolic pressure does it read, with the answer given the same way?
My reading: value=138 unit=mmHg
